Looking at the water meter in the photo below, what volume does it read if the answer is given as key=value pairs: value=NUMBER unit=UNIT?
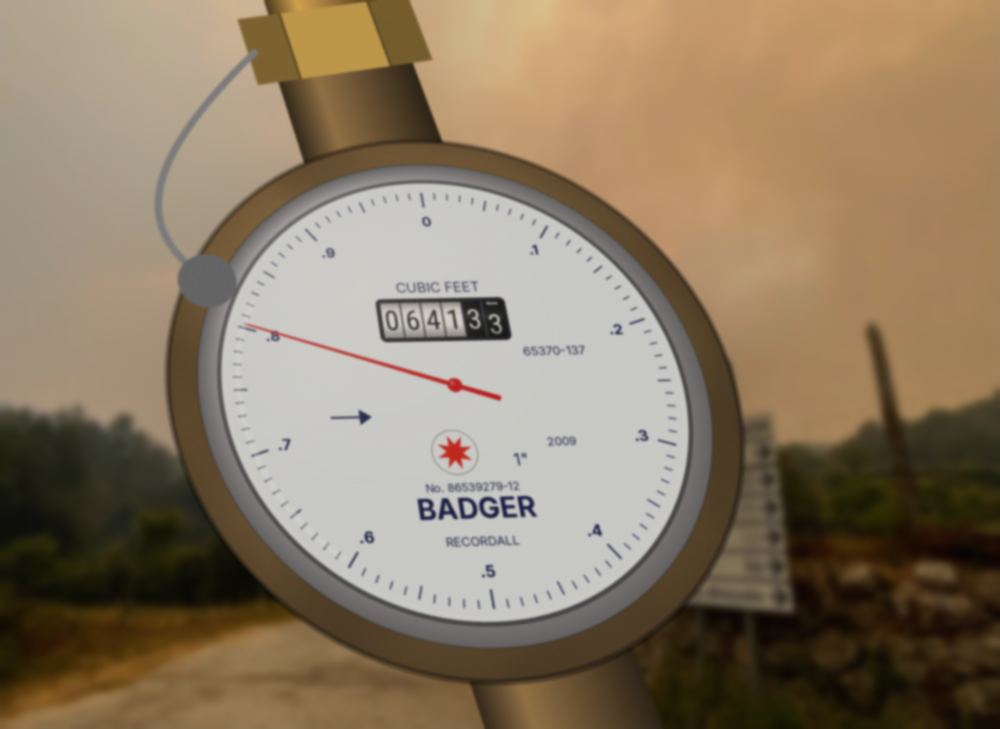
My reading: value=64132.80 unit=ft³
